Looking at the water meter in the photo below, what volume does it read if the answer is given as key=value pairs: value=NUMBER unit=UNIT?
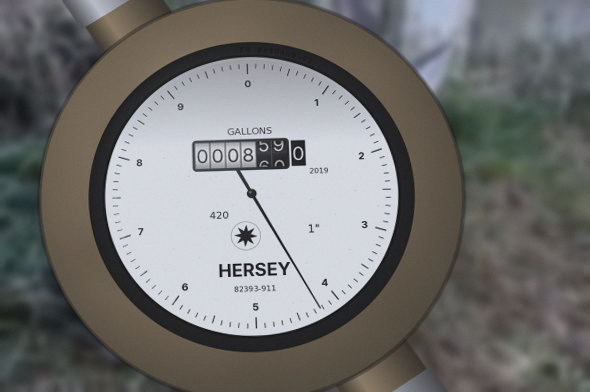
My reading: value=8594.2 unit=gal
